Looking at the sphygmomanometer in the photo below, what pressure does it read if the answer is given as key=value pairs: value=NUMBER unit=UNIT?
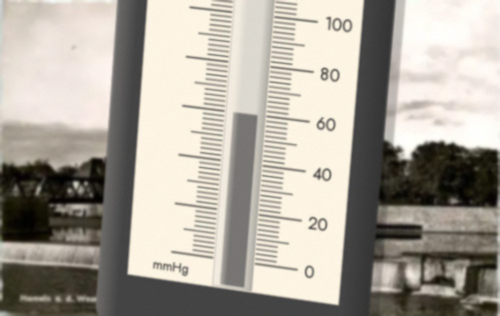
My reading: value=60 unit=mmHg
